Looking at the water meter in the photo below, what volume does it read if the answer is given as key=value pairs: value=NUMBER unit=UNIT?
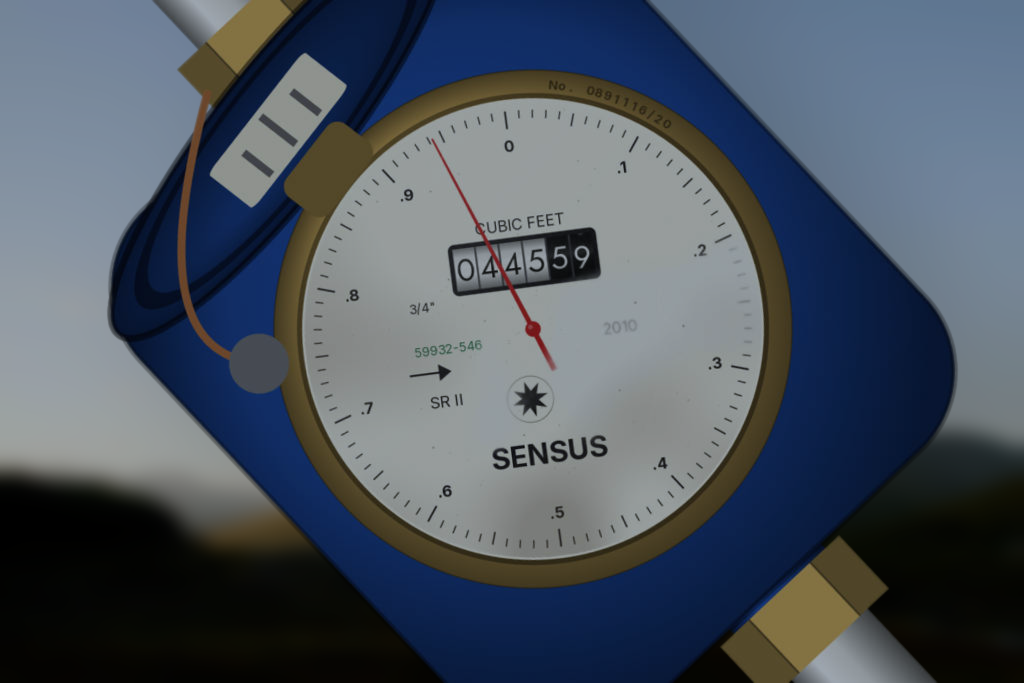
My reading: value=44558.94 unit=ft³
